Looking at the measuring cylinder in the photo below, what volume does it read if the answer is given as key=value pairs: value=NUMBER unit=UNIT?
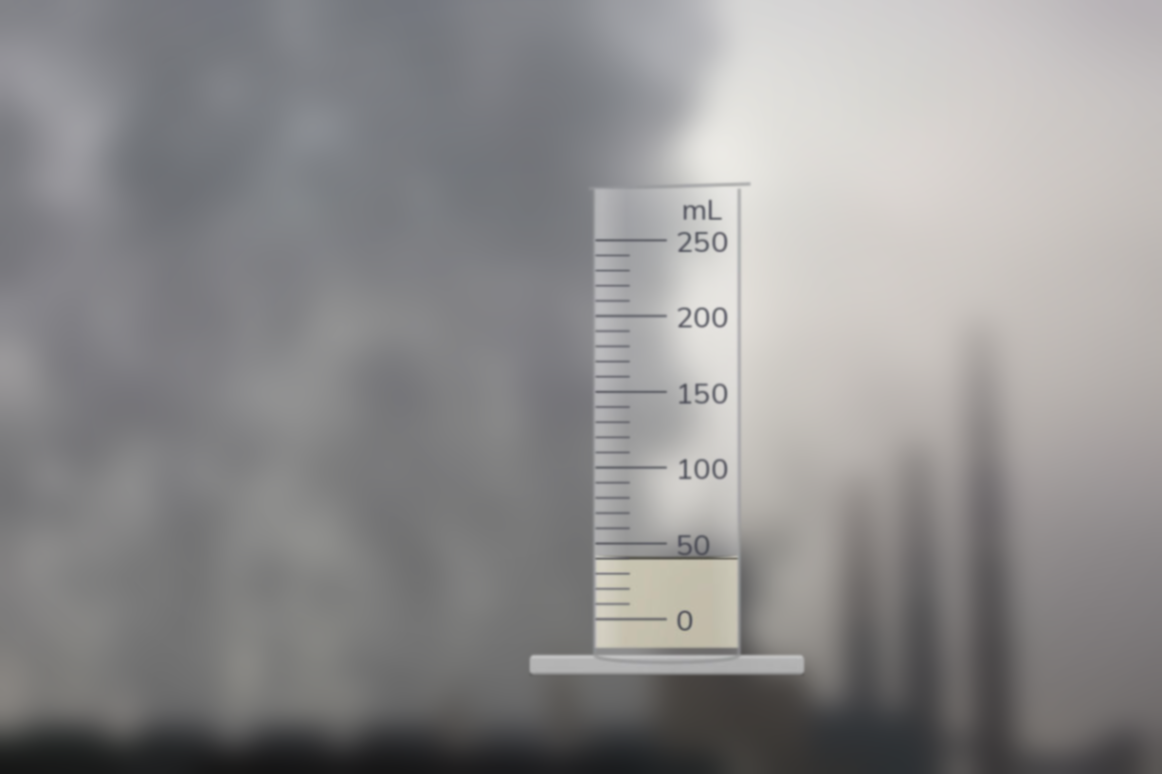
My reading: value=40 unit=mL
